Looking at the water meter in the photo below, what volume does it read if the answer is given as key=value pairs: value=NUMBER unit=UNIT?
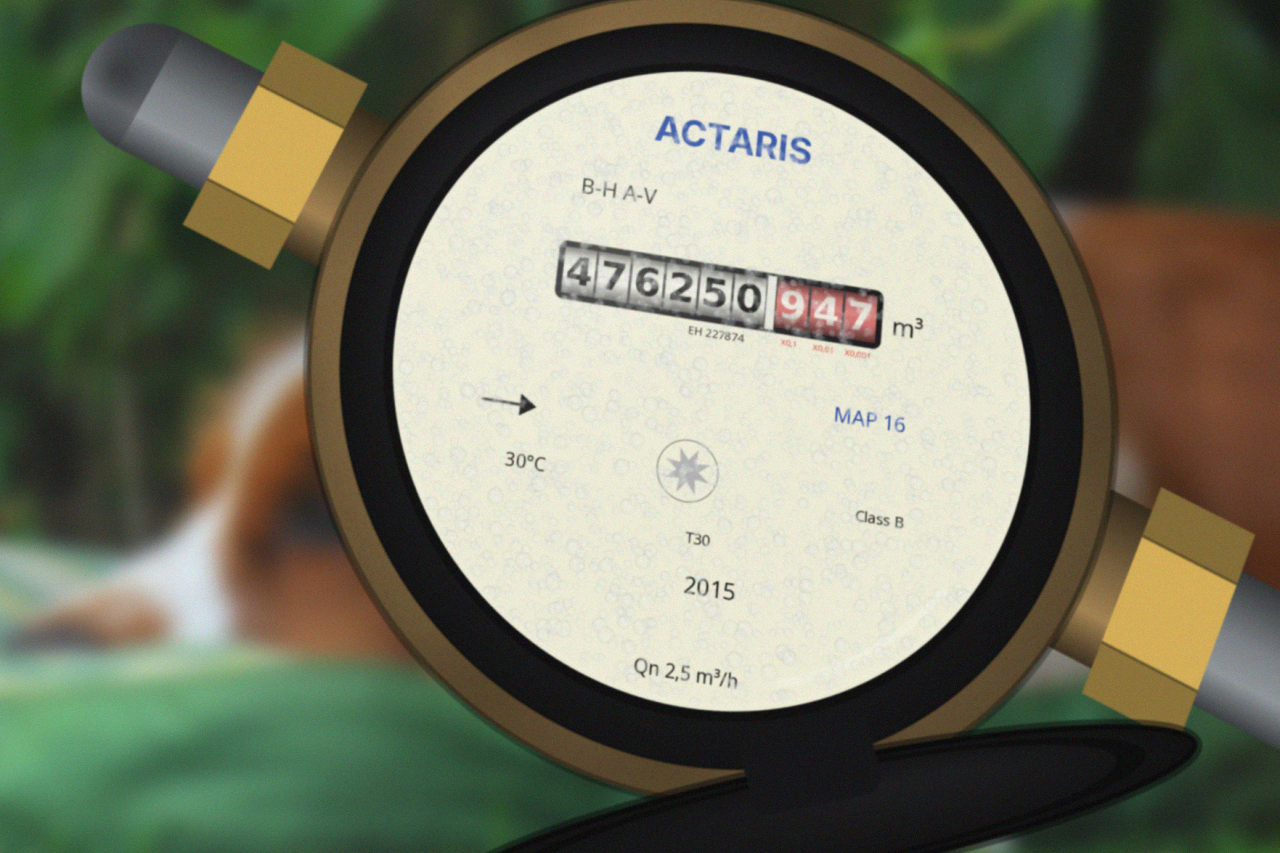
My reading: value=476250.947 unit=m³
